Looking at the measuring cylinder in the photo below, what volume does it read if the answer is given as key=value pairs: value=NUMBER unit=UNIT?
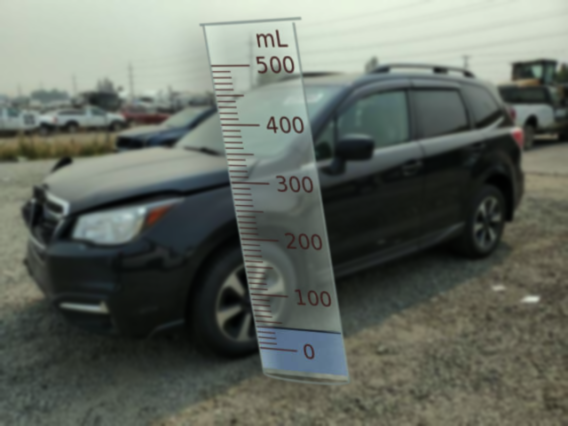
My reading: value=40 unit=mL
